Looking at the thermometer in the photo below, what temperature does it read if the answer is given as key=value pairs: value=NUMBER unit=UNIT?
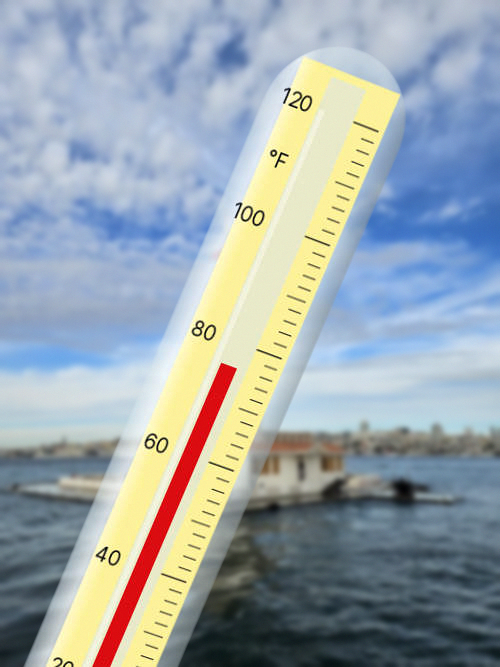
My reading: value=76 unit=°F
